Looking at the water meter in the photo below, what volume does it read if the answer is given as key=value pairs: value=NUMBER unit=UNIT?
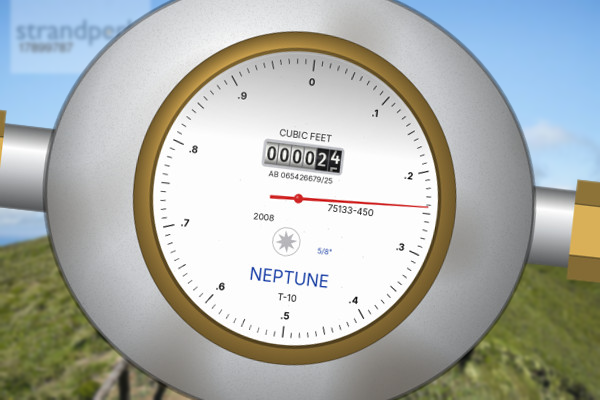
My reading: value=24.24 unit=ft³
